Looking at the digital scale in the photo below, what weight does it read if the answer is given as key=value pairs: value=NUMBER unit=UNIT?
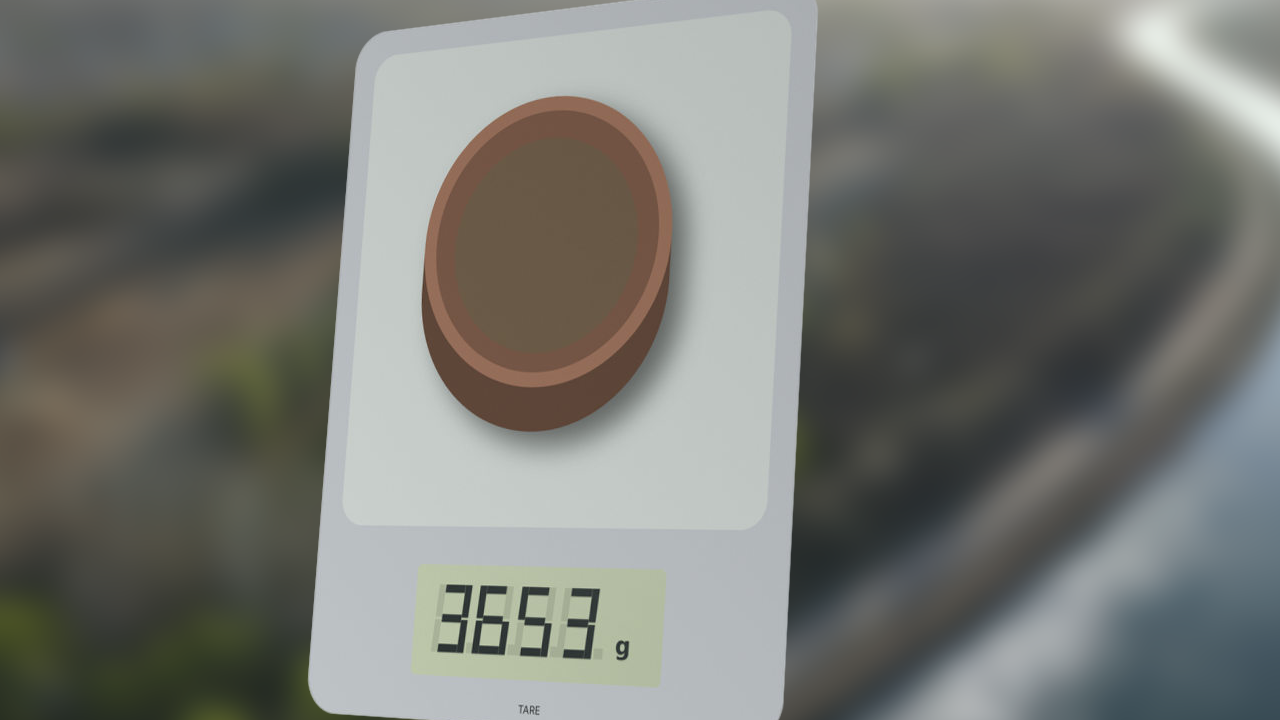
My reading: value=3653 unit=g
